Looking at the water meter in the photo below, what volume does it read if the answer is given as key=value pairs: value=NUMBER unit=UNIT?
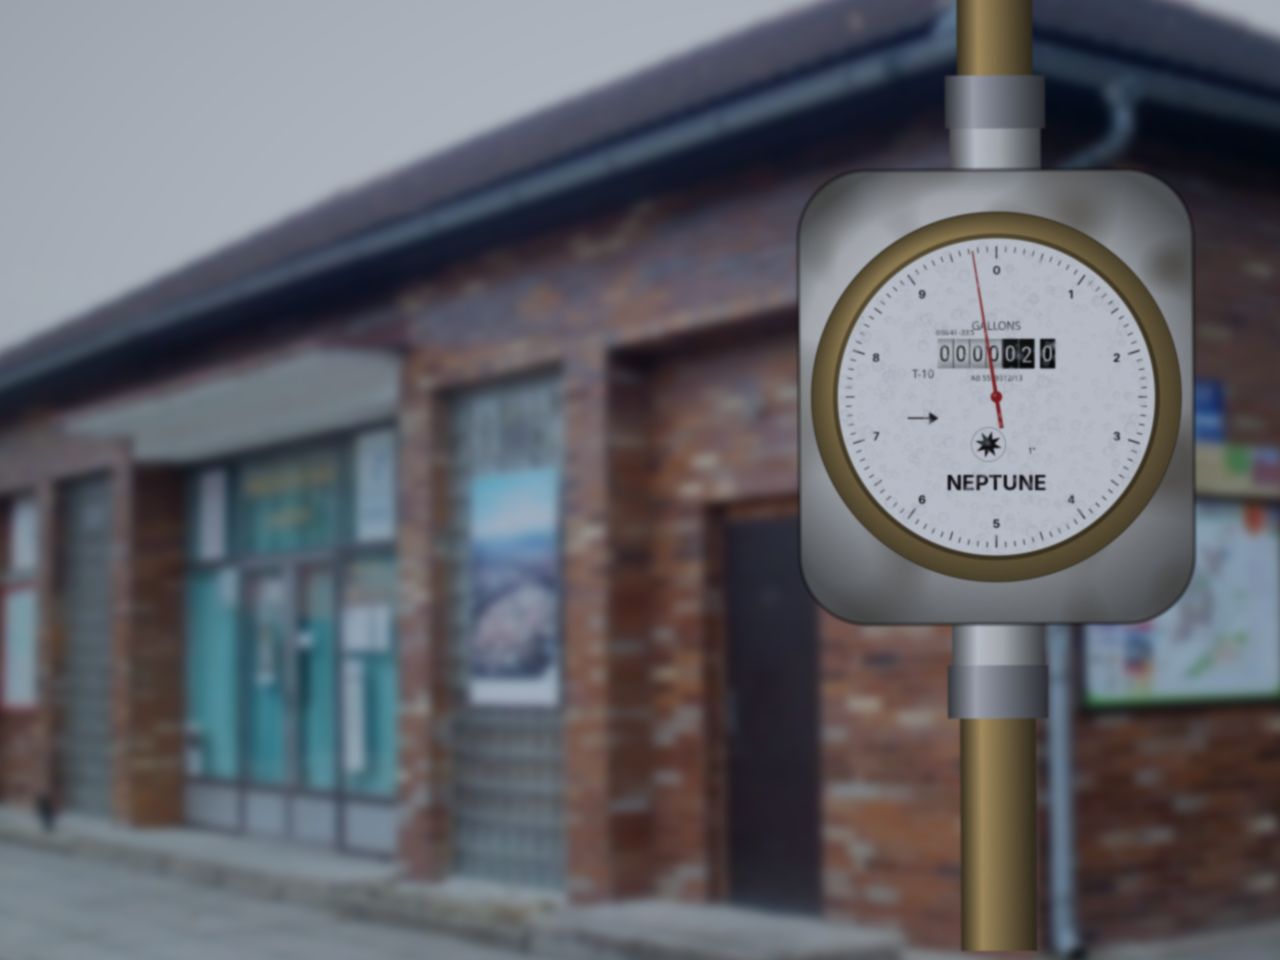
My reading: value=19.7 unit=gal
